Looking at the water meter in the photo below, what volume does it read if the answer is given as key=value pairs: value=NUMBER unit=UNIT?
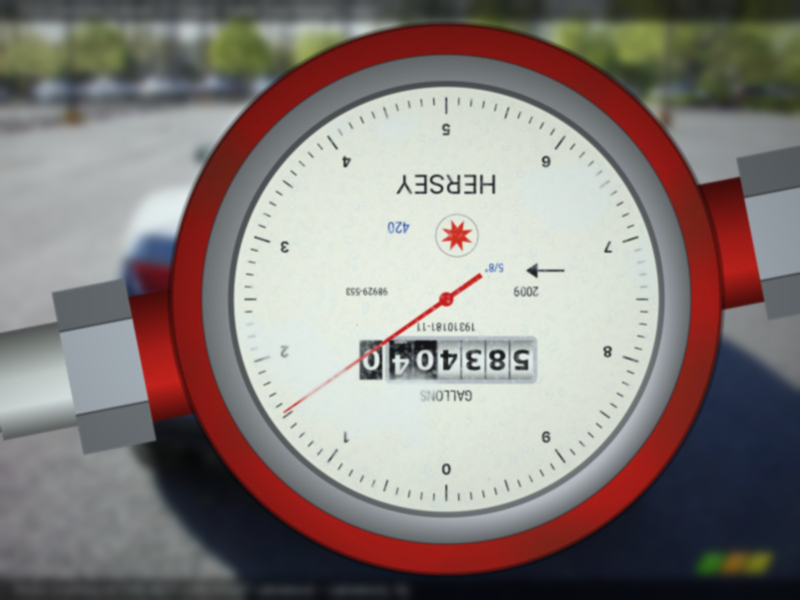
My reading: value=5834041.5 unit=gal
